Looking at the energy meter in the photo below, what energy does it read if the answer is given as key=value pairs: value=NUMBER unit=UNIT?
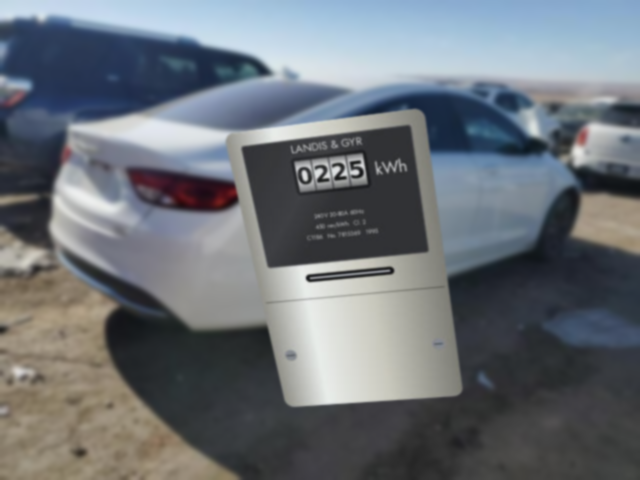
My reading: value=225 unit=kWh
